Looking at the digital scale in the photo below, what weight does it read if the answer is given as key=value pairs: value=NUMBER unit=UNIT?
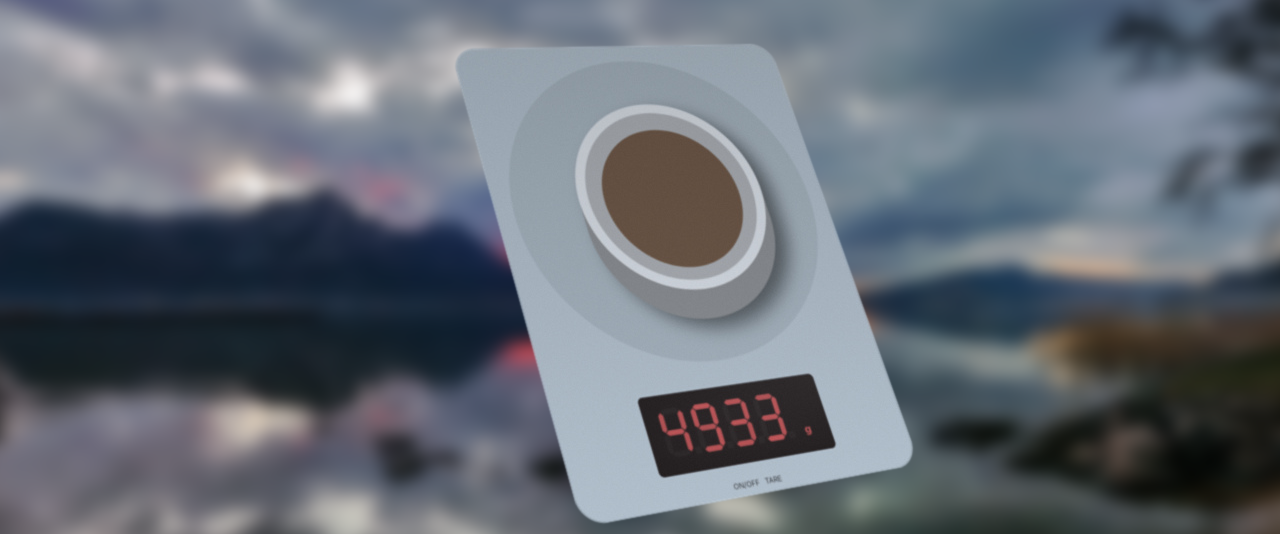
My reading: value=4933 unit=g
